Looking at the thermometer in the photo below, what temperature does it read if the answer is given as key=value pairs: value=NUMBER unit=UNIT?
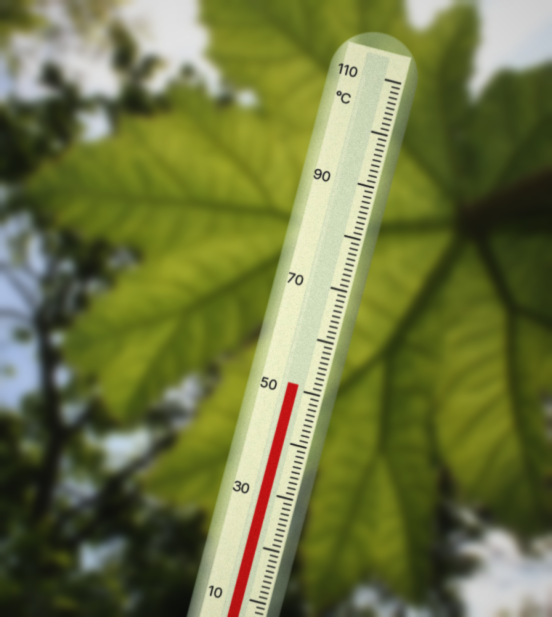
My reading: value=51 unit=°C
